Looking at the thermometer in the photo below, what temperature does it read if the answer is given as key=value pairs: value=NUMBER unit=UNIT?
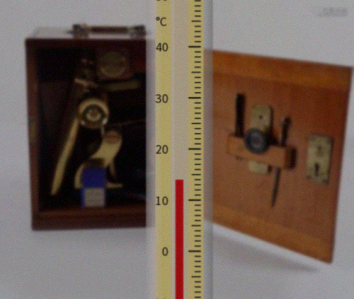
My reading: value=14 unit=°C
